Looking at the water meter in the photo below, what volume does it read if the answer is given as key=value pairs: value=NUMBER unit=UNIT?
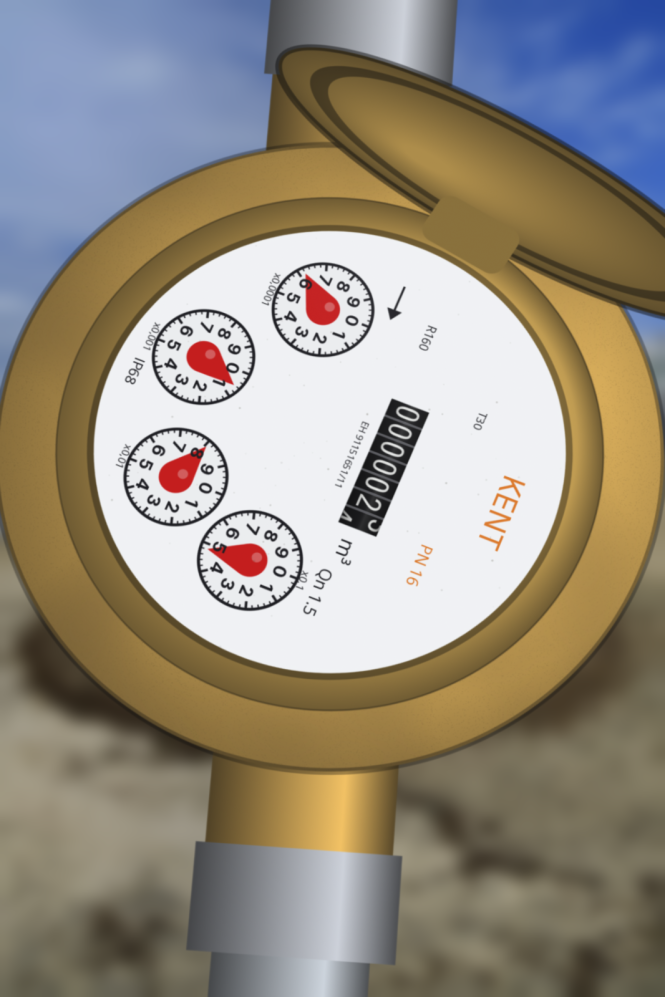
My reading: value=23.4806 unit=m³
